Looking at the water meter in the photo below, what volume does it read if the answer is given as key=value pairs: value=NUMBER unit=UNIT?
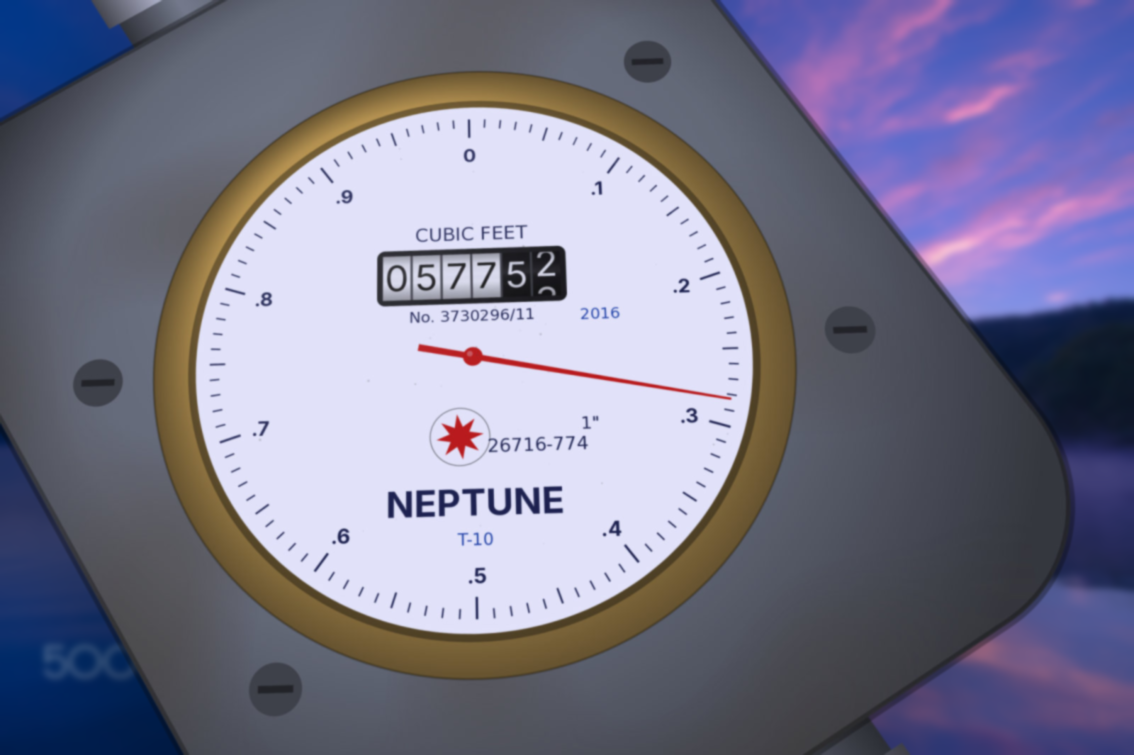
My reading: value=57752.28 unit=ft³
